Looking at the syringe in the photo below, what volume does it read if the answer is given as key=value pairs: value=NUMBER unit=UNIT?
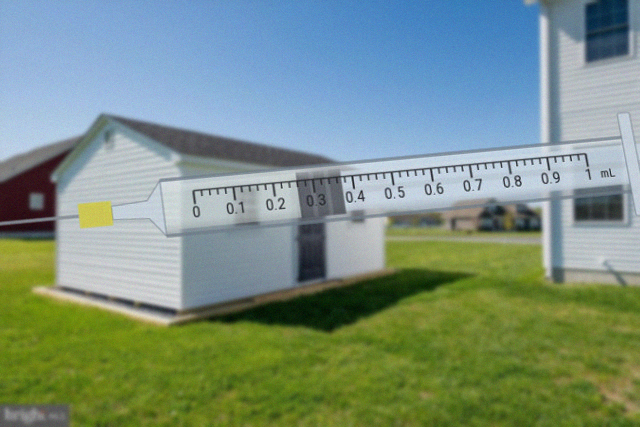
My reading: value=0.26 unit=mL
